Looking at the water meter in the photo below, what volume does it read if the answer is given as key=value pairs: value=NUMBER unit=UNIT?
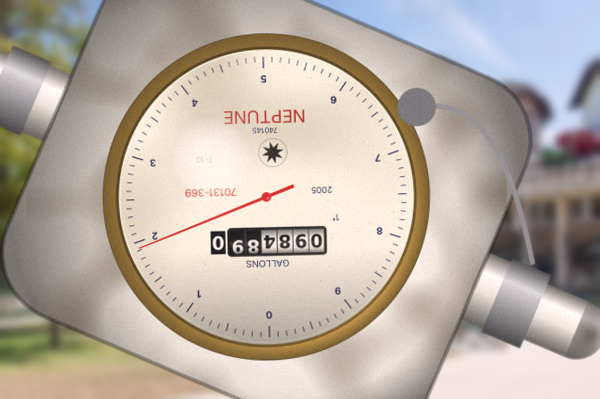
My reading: value=984891.9 unit=gal
